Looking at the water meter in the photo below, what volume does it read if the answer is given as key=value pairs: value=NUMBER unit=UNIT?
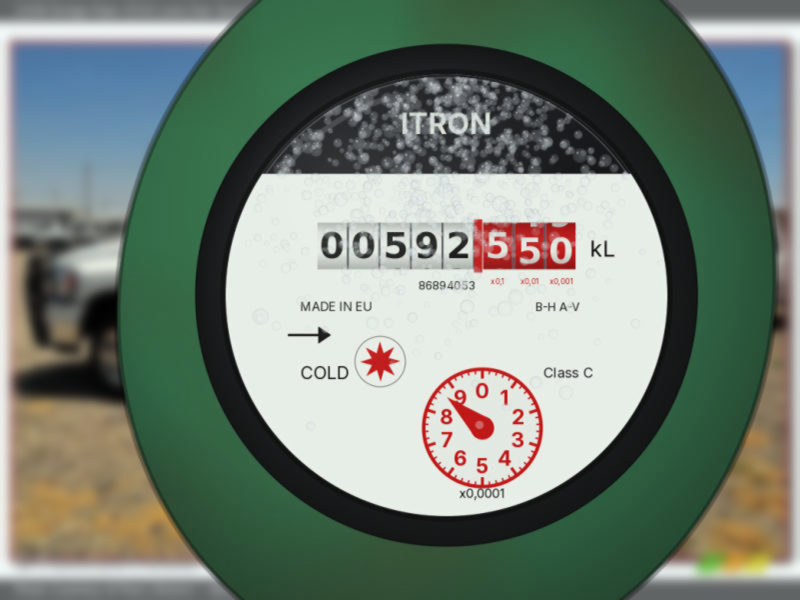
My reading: value=592.5498 unit=kL
